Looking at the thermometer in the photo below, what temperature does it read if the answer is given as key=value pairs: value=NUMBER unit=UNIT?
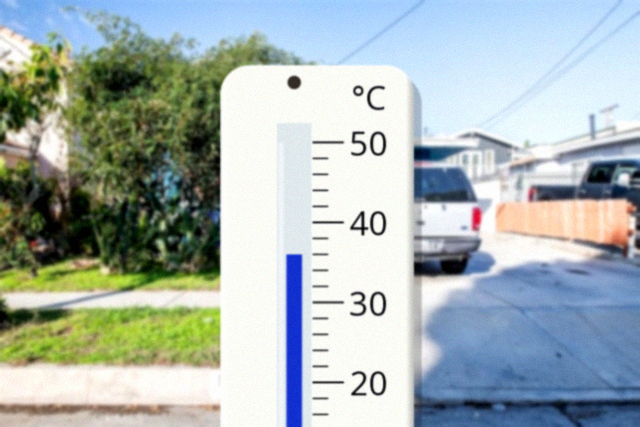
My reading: value=36 unit=°C
